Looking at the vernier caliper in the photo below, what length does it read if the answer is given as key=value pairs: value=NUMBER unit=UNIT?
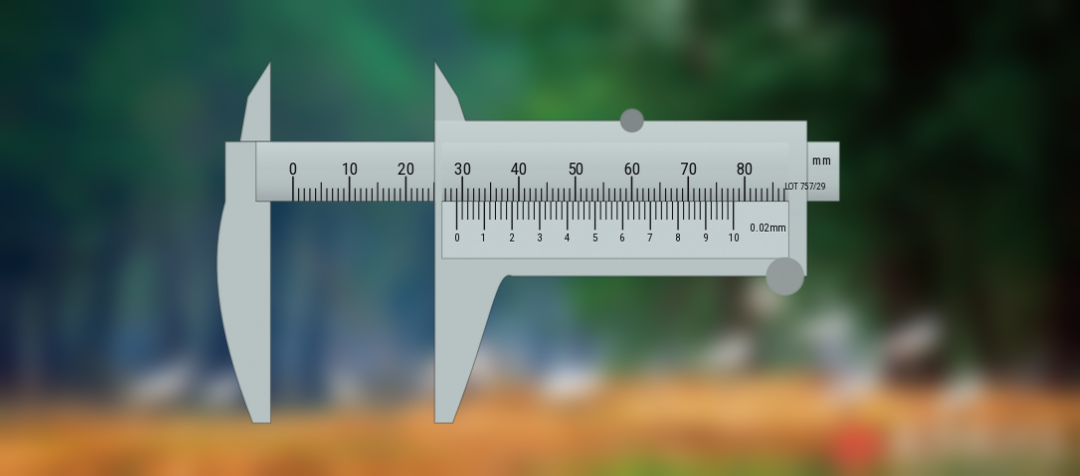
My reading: value=29.0 unit=mm
